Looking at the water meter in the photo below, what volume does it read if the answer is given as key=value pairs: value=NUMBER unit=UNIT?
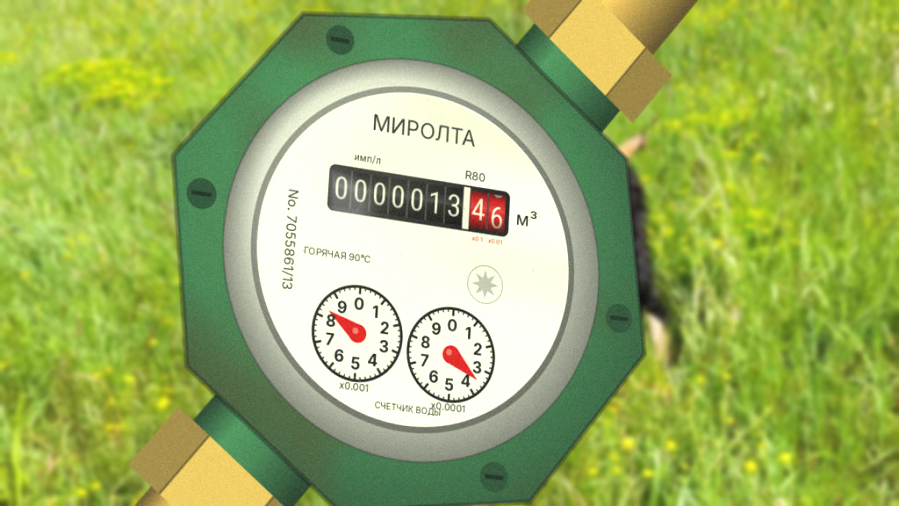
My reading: value=13.4583 unit=m³
